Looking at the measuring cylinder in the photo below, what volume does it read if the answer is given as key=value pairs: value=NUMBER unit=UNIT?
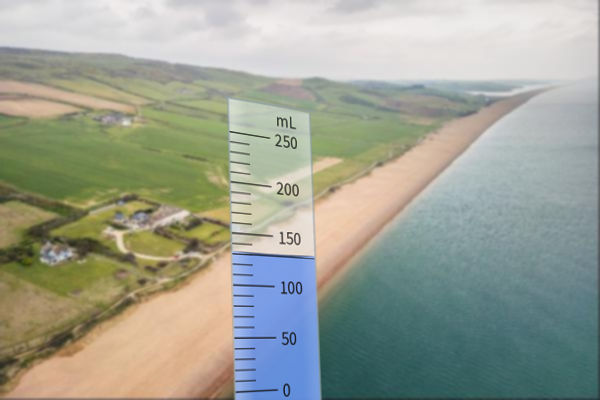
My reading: value=130 unit=mL
